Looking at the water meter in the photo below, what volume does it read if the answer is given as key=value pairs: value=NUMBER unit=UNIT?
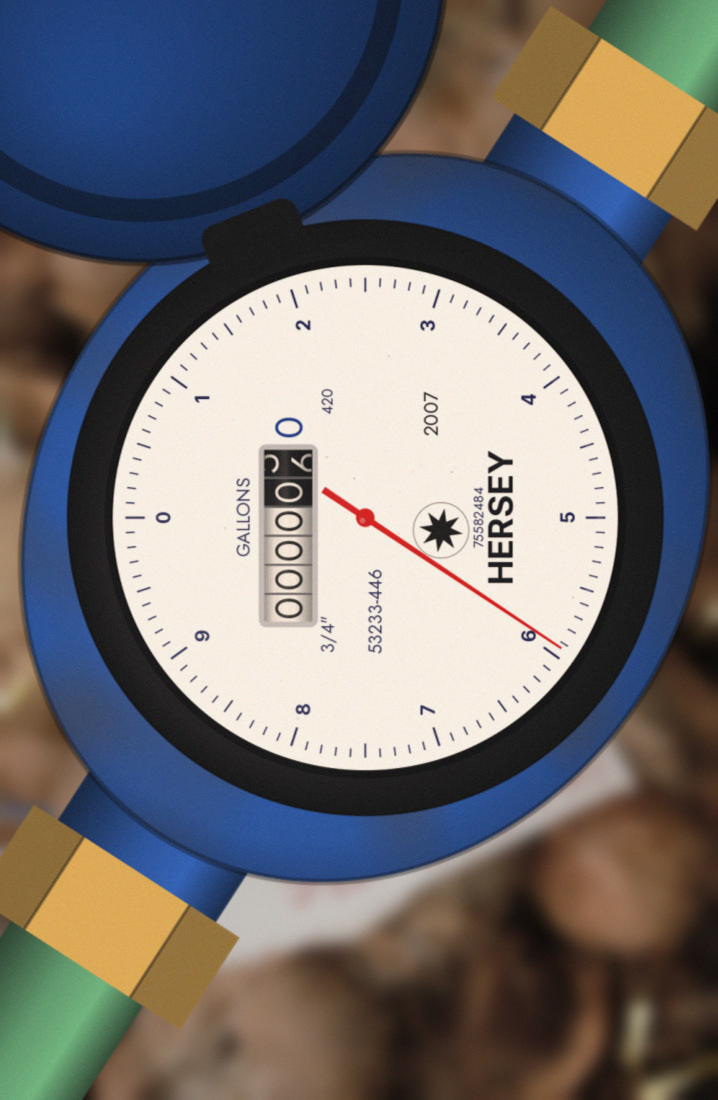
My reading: value=55.9 unit=gal
